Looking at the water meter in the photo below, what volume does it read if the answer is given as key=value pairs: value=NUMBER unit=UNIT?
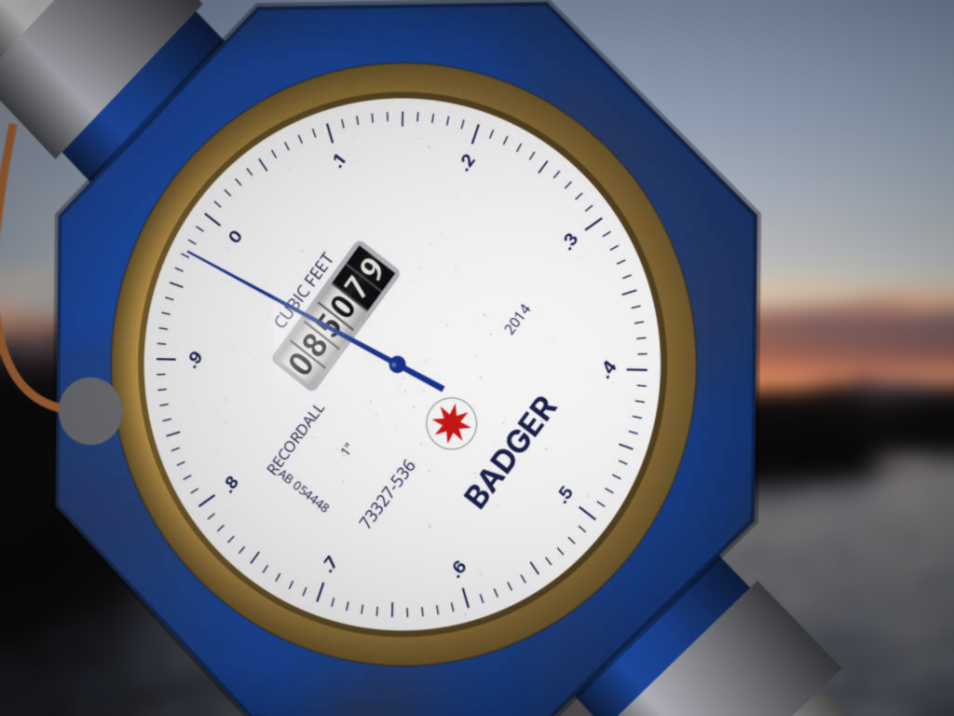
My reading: value=85078.97 unit=ft³
